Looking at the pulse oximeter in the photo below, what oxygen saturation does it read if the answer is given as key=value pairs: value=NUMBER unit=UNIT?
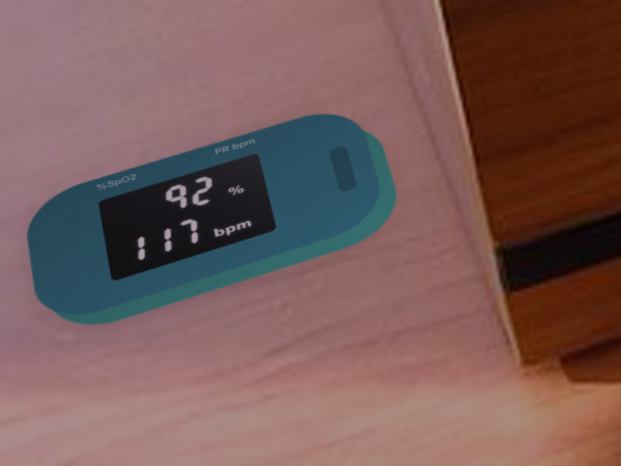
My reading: value=92 unit=%
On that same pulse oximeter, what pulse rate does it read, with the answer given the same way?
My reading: value=117 unit=bpm
